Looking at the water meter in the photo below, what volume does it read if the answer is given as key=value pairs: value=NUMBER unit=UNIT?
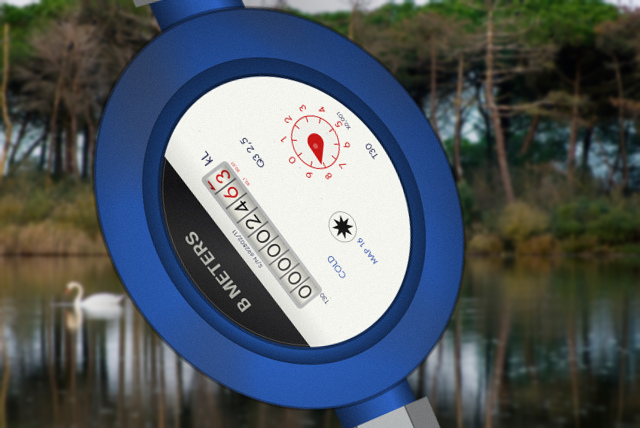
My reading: value=24.628 unit=kL
